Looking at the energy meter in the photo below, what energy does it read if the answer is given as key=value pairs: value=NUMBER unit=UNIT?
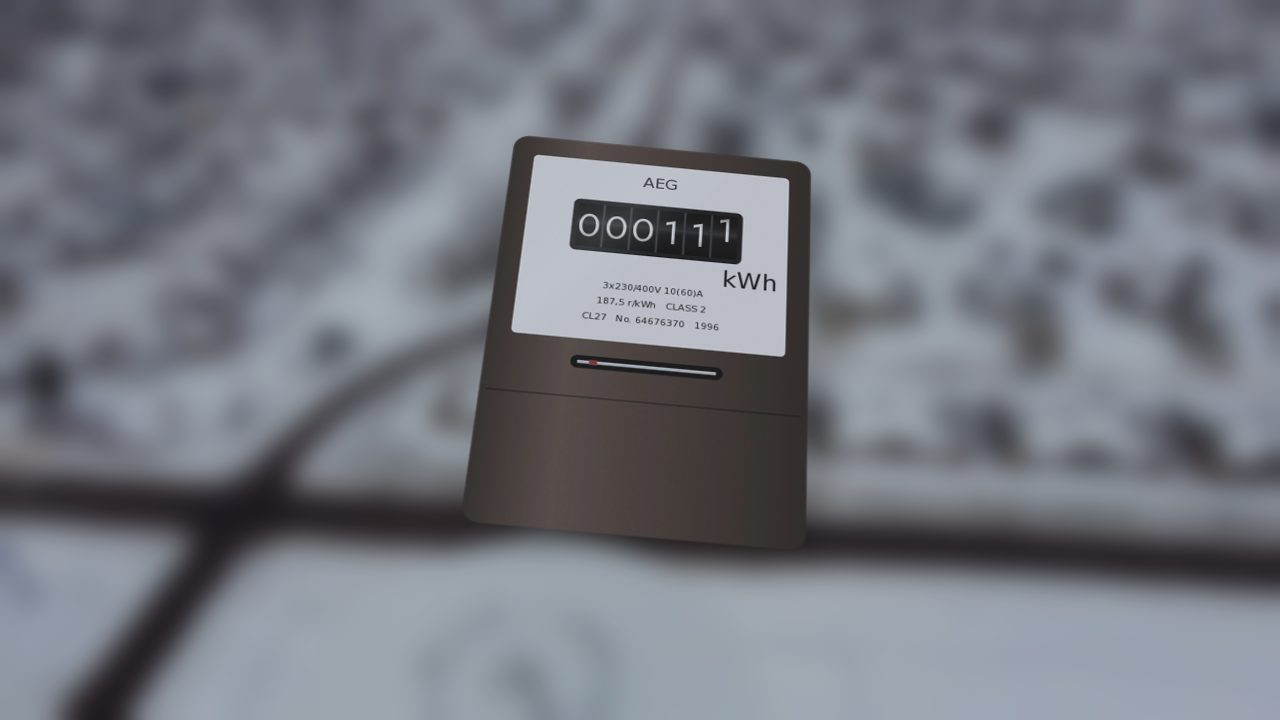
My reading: value=111 unit=kWh
